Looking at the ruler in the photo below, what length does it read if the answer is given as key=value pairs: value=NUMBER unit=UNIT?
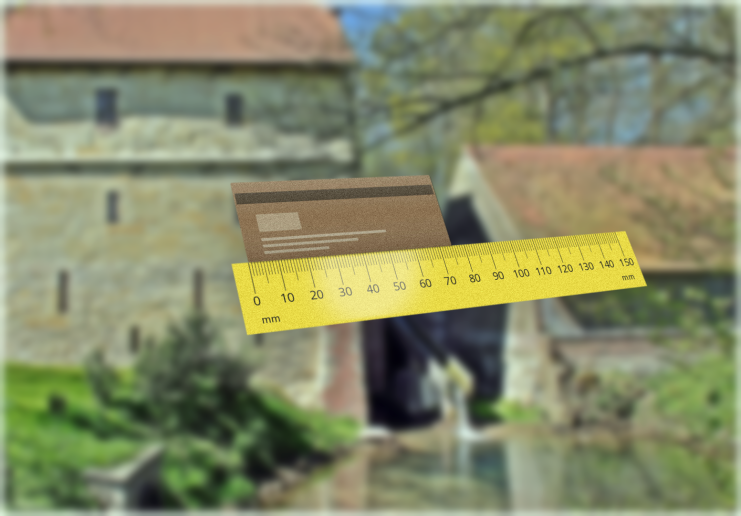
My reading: value=75 unit=mm
